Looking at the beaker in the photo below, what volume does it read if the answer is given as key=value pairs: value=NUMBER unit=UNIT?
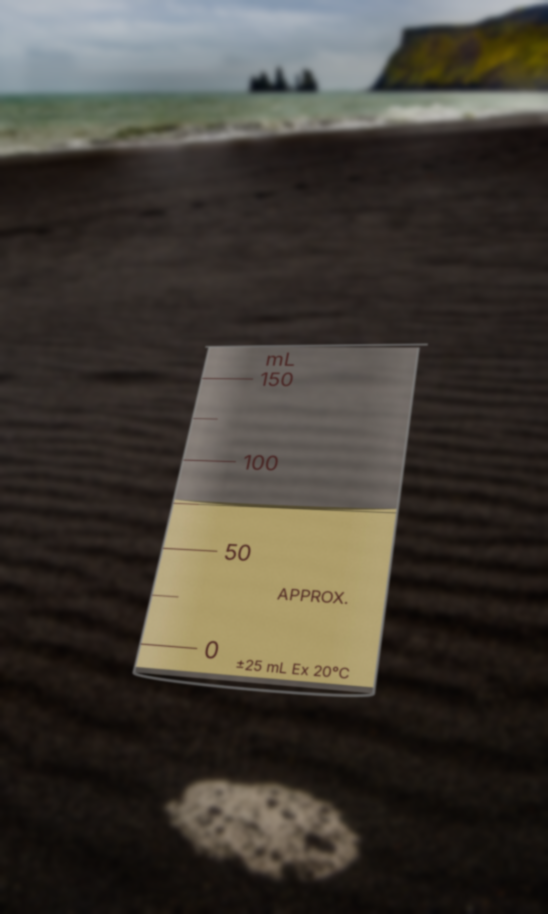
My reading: value=75 unit=mL
